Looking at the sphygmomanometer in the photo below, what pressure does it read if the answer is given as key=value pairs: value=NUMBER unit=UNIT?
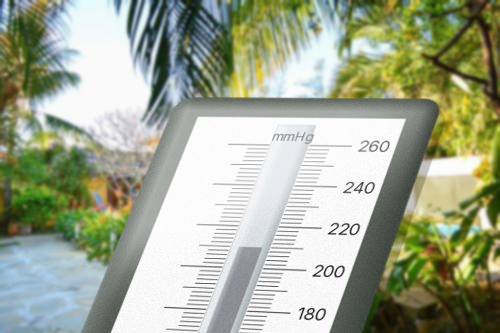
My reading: value=210 unit=mmHg
